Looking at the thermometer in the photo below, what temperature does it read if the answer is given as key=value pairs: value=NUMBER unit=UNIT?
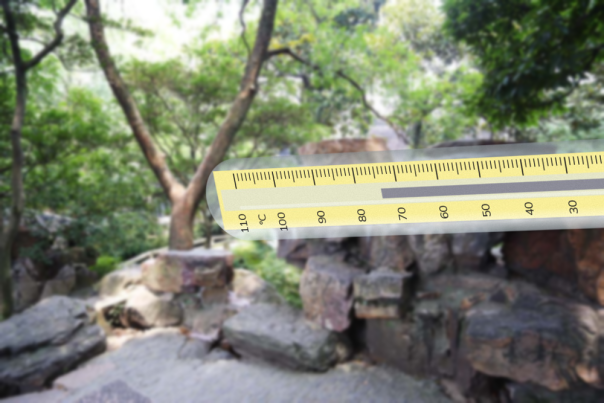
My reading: value=74 unit=°C
